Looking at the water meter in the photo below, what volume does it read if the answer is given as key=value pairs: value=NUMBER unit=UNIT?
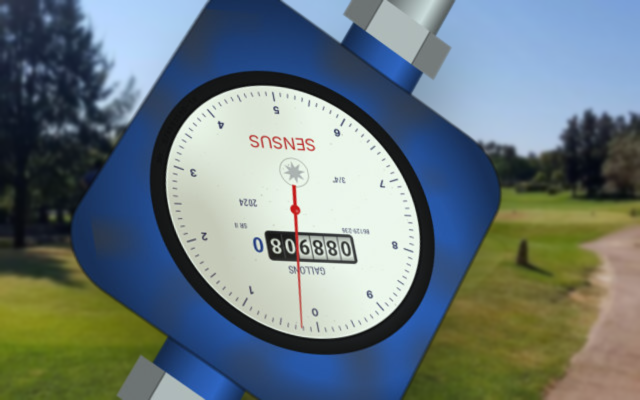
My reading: value=889080.2 unit=gal
